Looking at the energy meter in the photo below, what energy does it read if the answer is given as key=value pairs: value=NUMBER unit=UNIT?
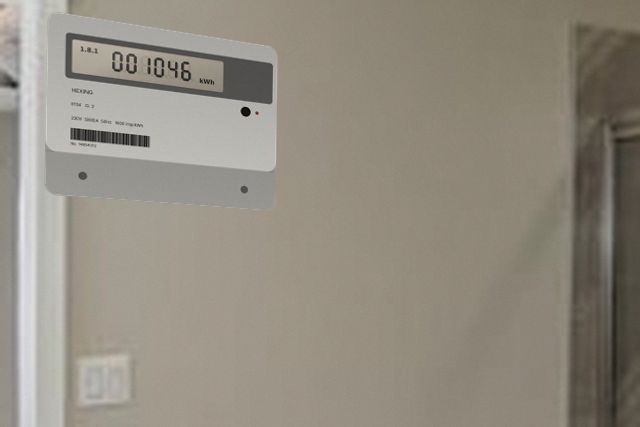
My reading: value=1046 unit=kWh
